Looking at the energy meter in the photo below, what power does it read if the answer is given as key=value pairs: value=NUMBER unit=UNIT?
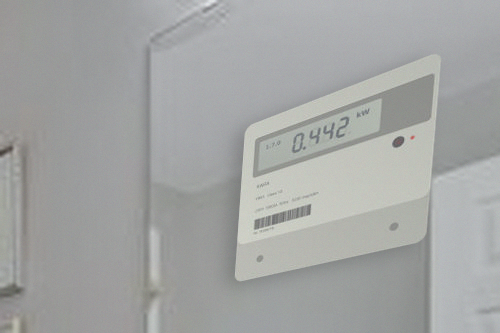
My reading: value=0.442 unit=kW
